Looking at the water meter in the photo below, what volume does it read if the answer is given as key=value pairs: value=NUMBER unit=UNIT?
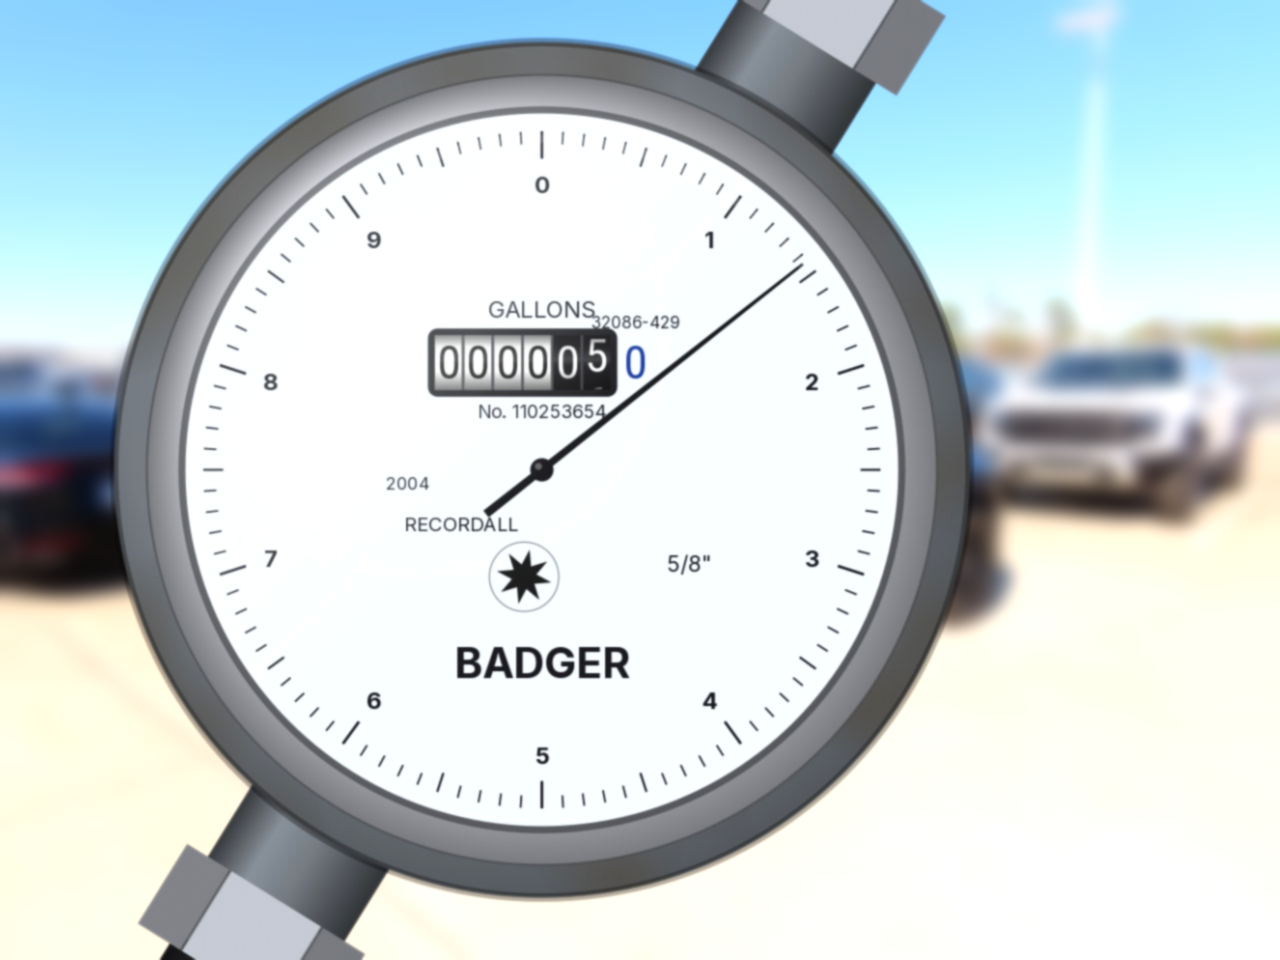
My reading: value=51.4 unit=gal
